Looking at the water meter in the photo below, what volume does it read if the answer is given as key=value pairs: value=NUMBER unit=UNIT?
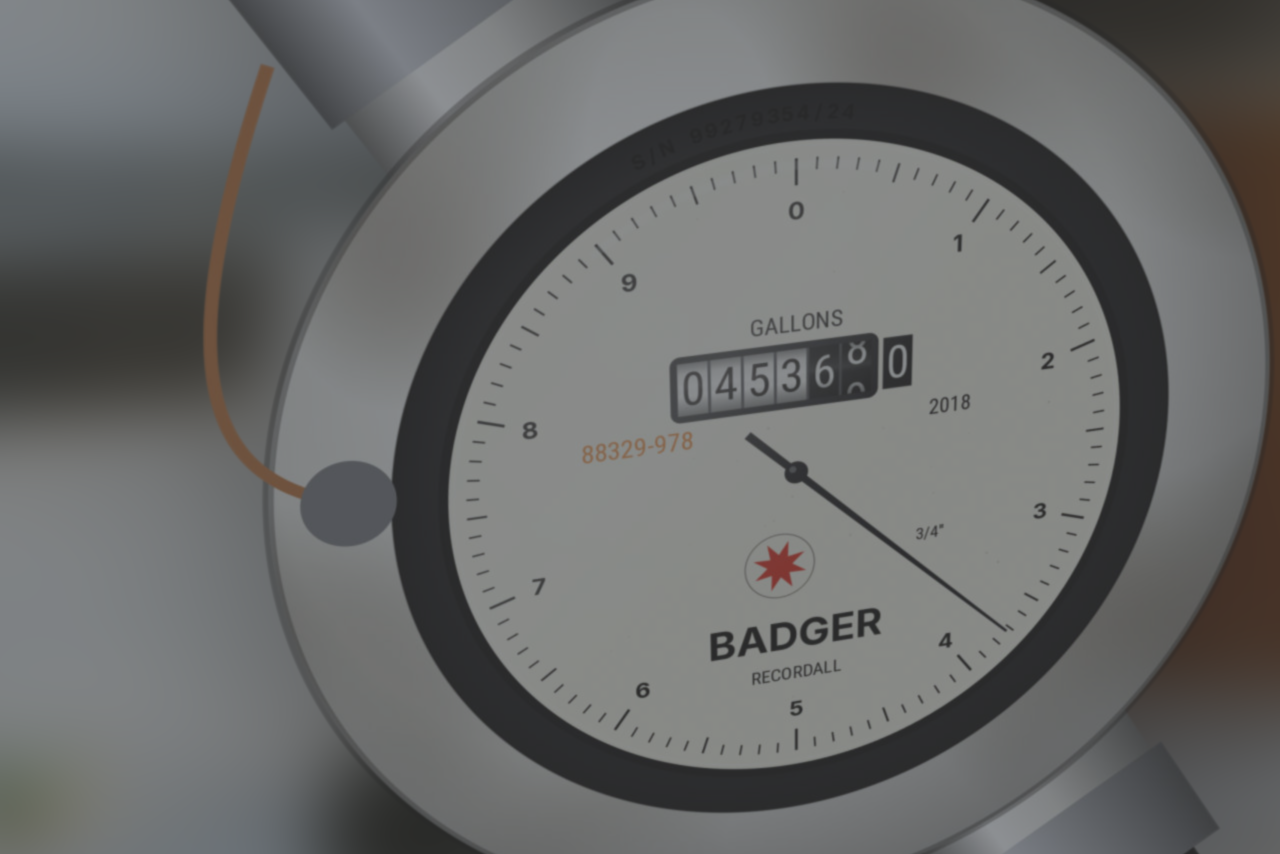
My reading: value=453683.7 unit=gal
